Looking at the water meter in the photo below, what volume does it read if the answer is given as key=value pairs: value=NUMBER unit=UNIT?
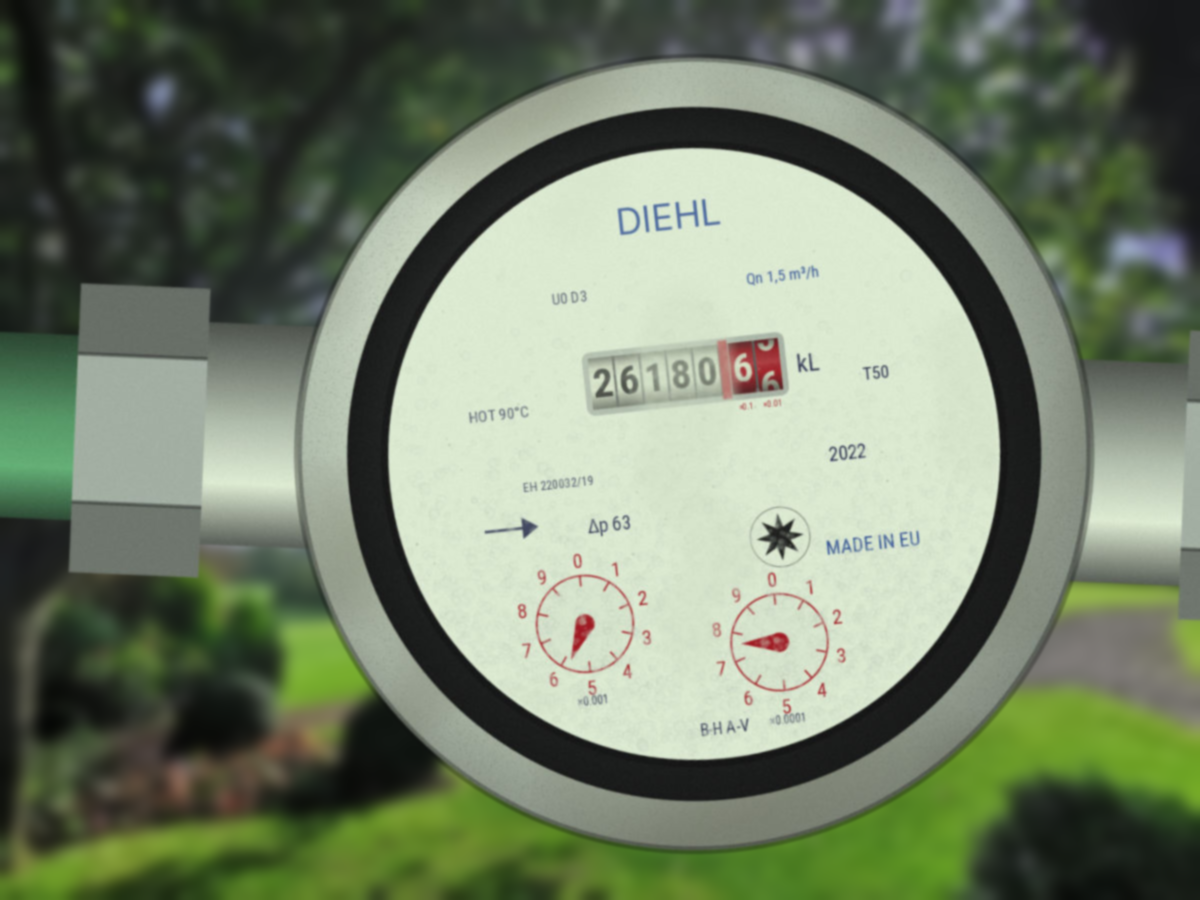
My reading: value=26180.6557 unit=kL
